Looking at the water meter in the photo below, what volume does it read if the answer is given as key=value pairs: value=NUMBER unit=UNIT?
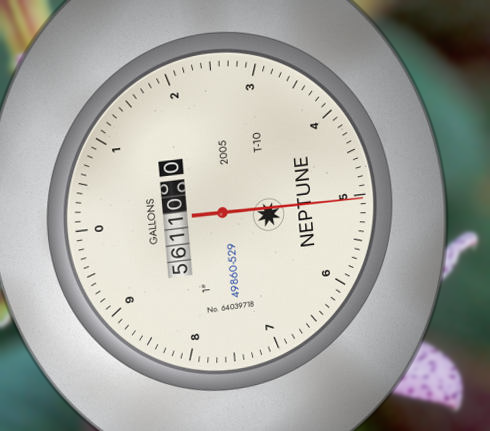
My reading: value=5611085.0 unit=gal
